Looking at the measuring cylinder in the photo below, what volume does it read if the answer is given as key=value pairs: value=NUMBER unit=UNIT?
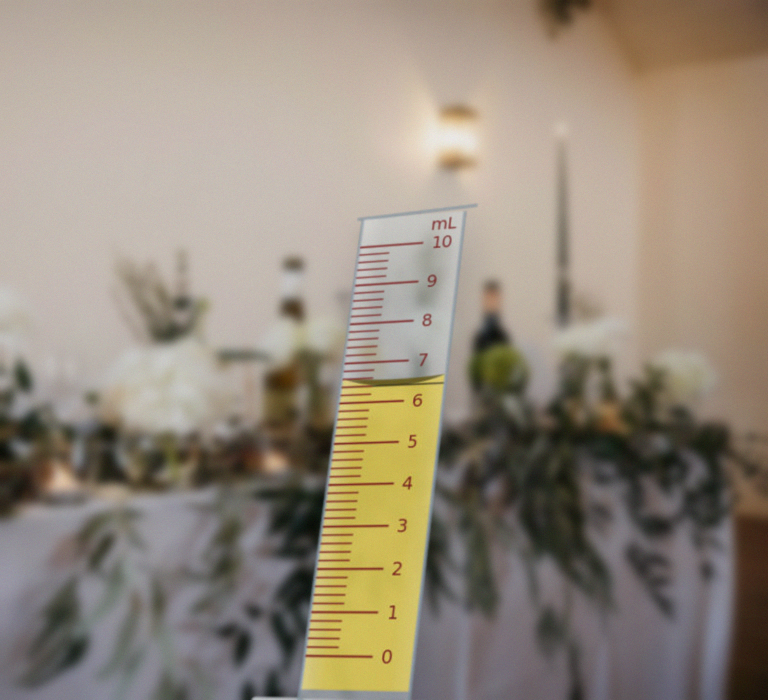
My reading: value=6.4 unit=mL
